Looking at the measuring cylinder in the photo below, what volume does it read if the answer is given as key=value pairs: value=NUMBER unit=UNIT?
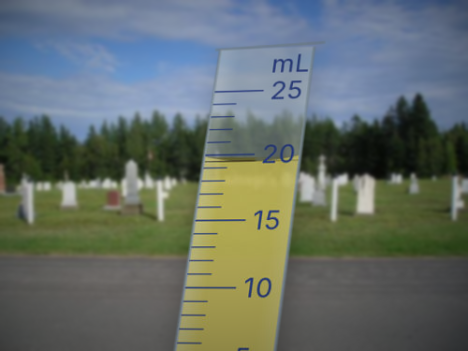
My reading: value=19.5 unit=mL
